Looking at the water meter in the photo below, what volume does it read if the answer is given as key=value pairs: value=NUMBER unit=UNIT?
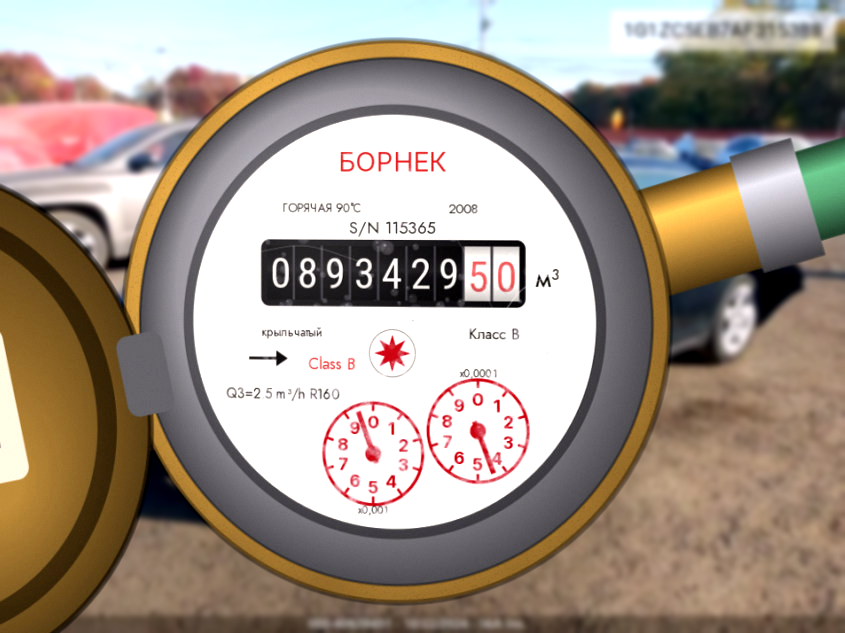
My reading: value=893429.4994 unit=m³
